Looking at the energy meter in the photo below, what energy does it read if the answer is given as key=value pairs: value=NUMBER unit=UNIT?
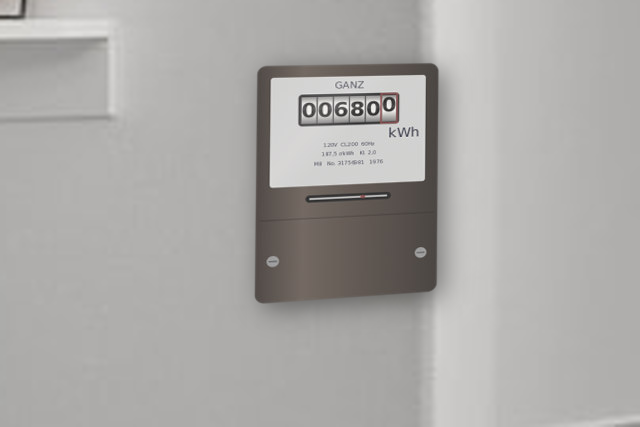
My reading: value=680.0 unit=kWh
